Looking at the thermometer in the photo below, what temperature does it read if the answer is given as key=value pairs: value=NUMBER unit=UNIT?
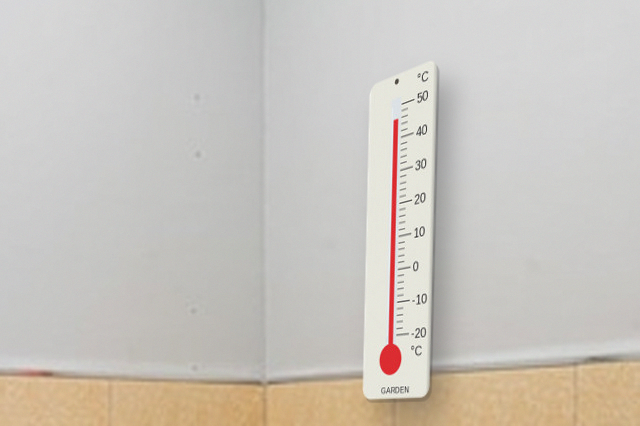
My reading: value=46 unit=°C
